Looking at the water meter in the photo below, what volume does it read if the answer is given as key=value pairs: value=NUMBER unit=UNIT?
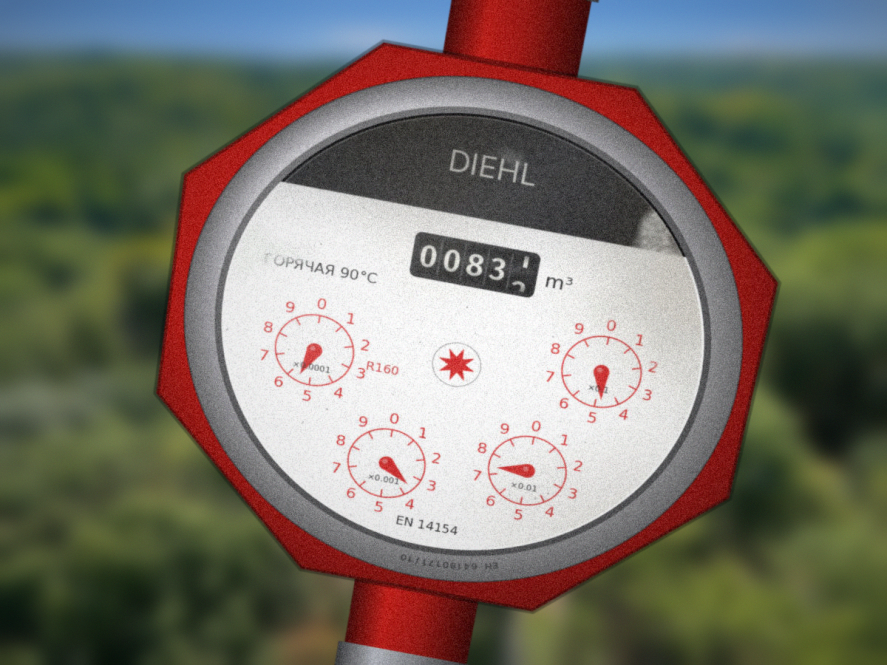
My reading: value=831.4735 unit=m³
